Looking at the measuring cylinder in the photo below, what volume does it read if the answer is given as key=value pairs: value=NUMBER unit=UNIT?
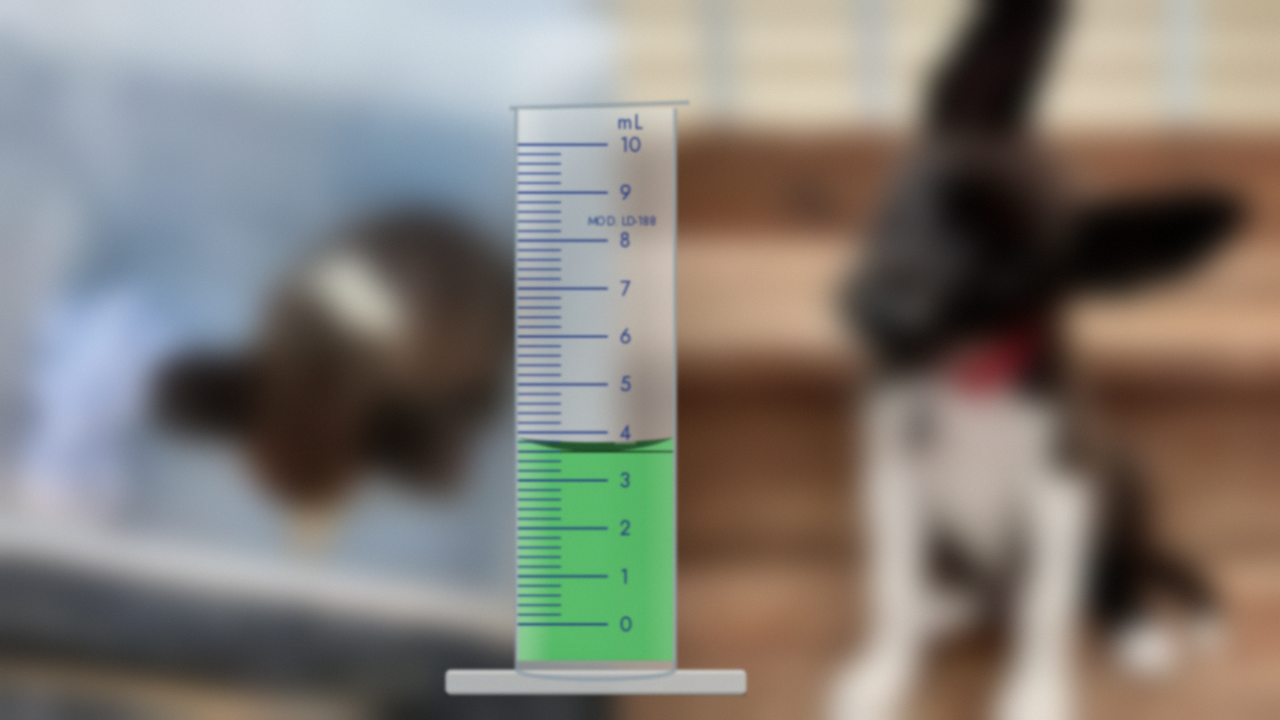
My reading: value=3.6 unit=mL
